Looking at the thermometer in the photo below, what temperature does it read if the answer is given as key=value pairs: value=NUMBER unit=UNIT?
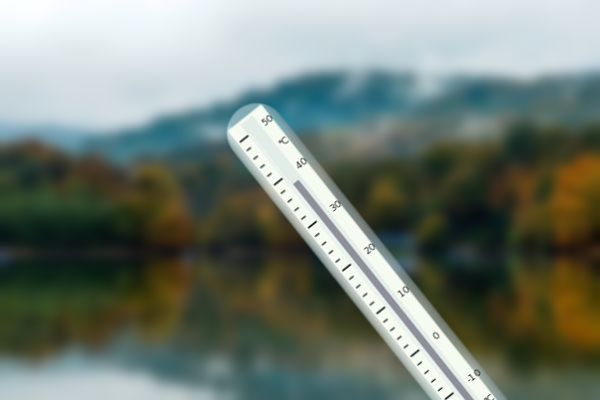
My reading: value=38 unit=°C
